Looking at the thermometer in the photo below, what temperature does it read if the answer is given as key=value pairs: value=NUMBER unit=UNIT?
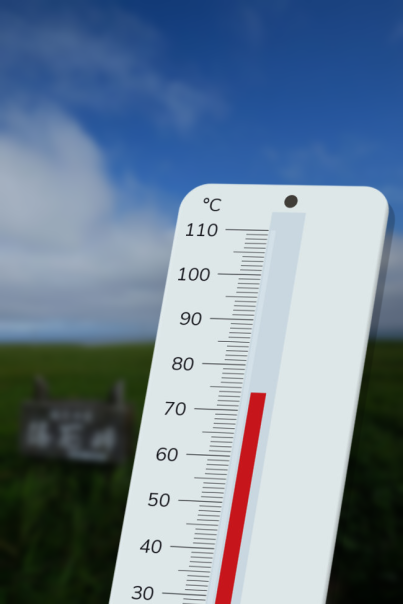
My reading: value=74 unit=°C
